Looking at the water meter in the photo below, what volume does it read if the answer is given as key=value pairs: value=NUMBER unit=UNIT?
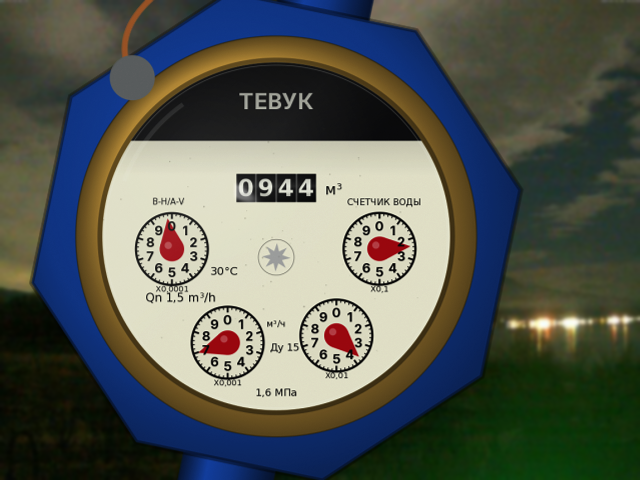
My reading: value=944.2369 unit=m³
